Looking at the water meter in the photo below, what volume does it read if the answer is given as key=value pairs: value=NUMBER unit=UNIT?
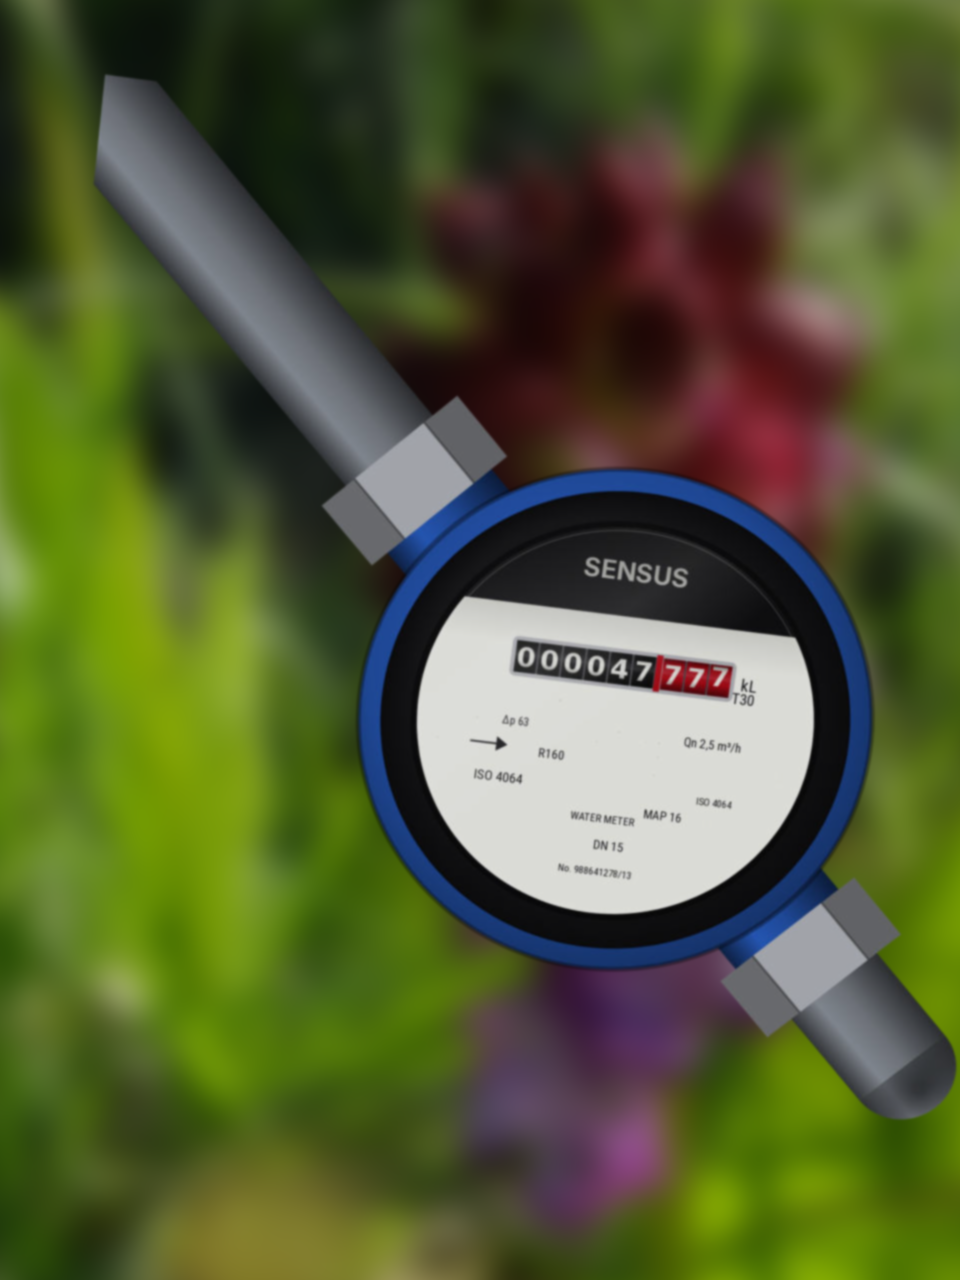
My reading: value=47.777 unit=kL
